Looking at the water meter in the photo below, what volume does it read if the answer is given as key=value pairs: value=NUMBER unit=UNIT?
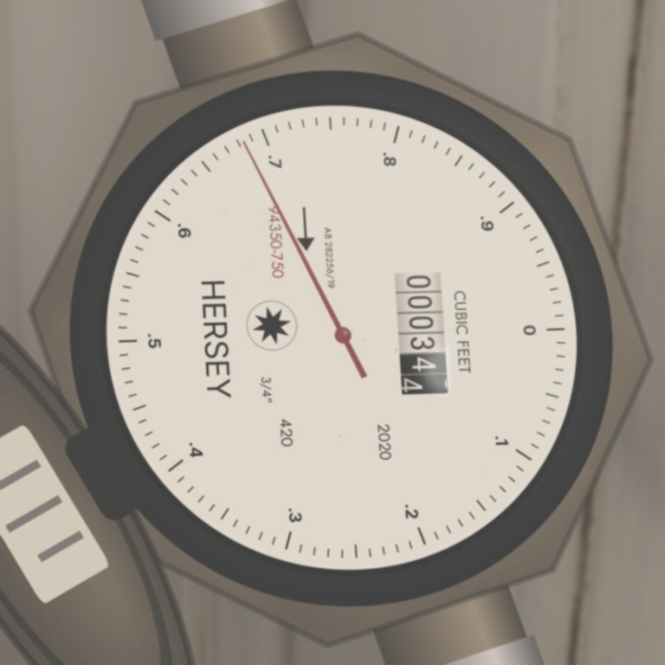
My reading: value=343.68 unit=ft³
